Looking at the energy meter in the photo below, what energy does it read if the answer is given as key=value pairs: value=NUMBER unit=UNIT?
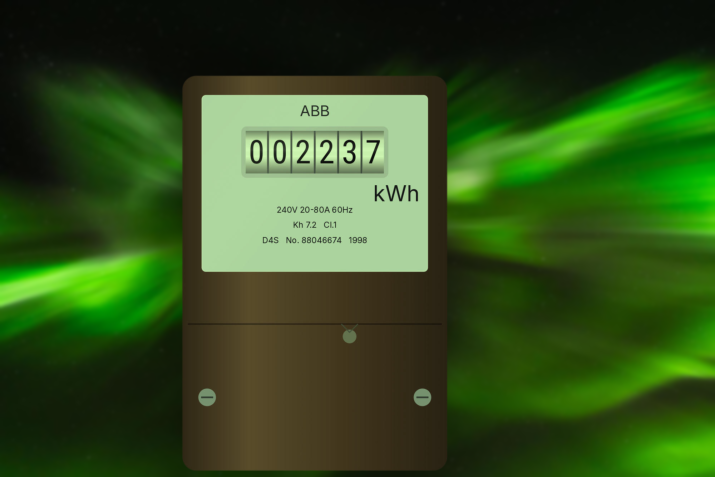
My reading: value=2237 unit=kWh
